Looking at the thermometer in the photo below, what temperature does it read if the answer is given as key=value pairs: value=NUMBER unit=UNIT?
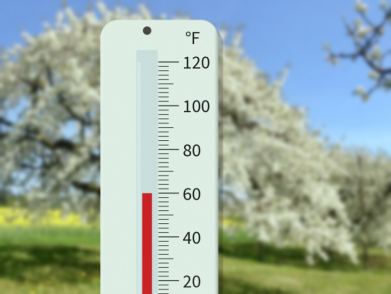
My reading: value=60 unit=°F
